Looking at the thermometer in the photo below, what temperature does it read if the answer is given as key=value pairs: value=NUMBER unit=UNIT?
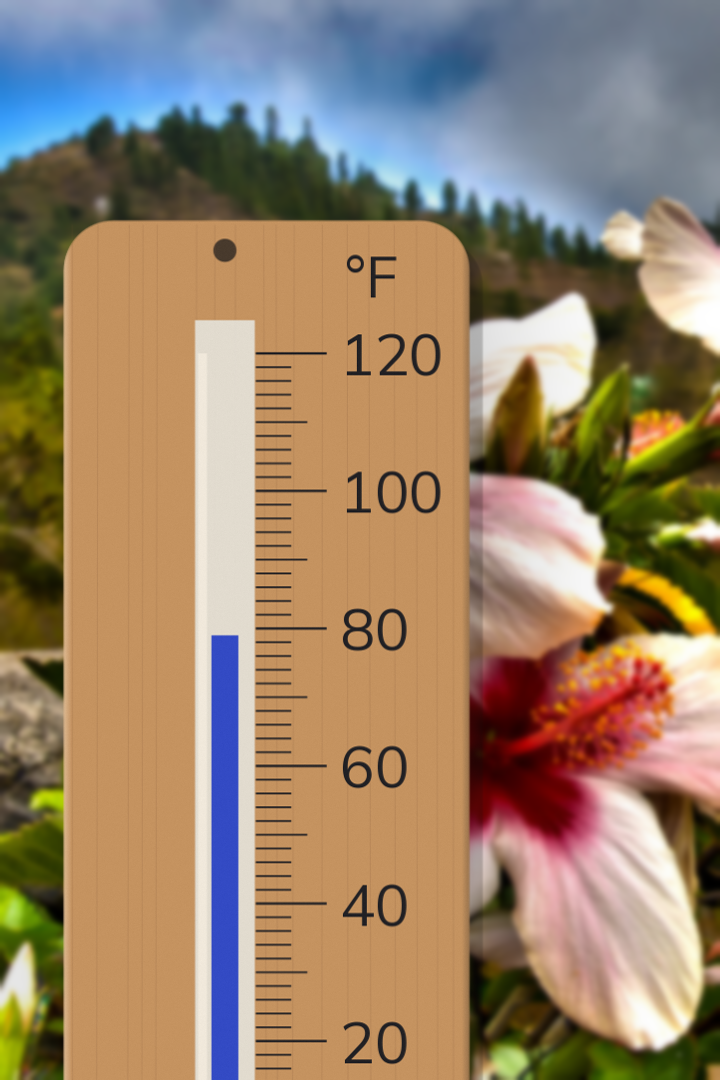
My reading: value=79 unit=°F
